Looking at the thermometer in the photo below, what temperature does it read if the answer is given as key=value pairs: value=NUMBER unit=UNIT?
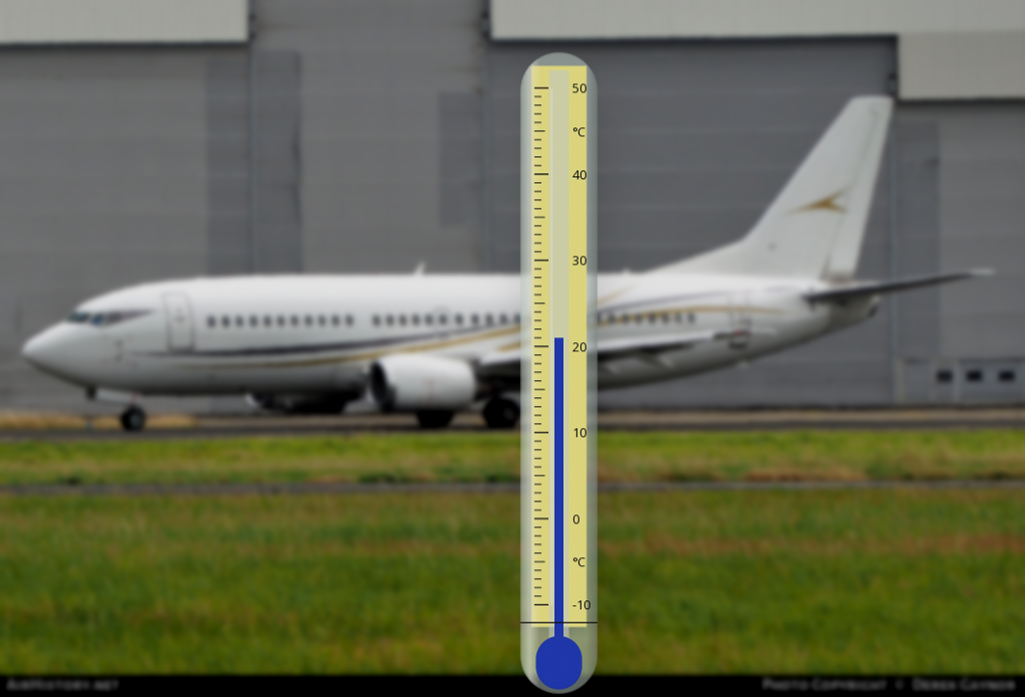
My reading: value=21 unit=°C
